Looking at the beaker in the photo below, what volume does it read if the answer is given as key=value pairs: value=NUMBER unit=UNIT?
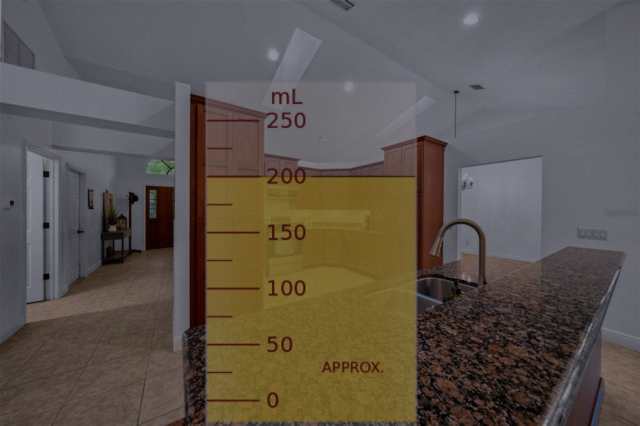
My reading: value=200 unit=mL
